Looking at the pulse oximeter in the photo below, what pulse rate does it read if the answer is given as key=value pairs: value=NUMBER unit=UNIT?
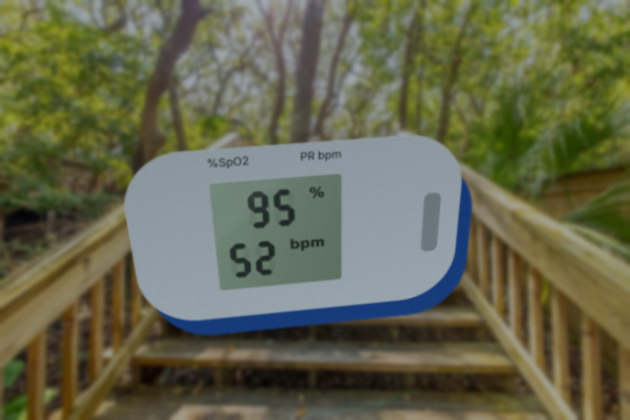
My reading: value=52 unit=bpm
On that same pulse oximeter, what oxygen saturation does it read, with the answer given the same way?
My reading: value=95 unit=%
